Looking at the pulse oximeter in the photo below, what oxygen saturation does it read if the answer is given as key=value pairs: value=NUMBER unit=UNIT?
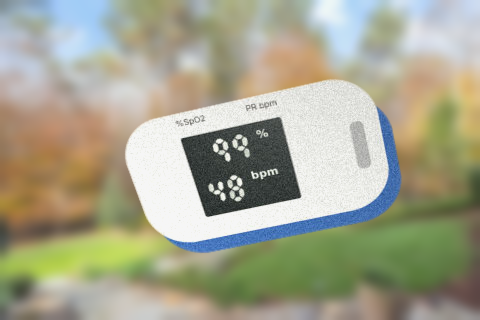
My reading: value=99 unit=%
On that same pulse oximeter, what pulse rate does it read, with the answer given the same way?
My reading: value=48 unit=bpm
